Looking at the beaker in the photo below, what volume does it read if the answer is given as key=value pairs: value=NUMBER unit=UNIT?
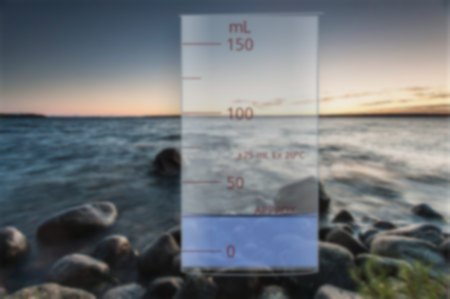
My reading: value=25 unit=mL
